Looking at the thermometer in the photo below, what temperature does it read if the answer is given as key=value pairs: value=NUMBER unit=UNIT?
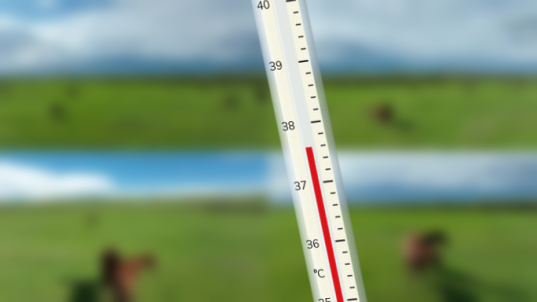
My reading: value=37.6 unit=°C
